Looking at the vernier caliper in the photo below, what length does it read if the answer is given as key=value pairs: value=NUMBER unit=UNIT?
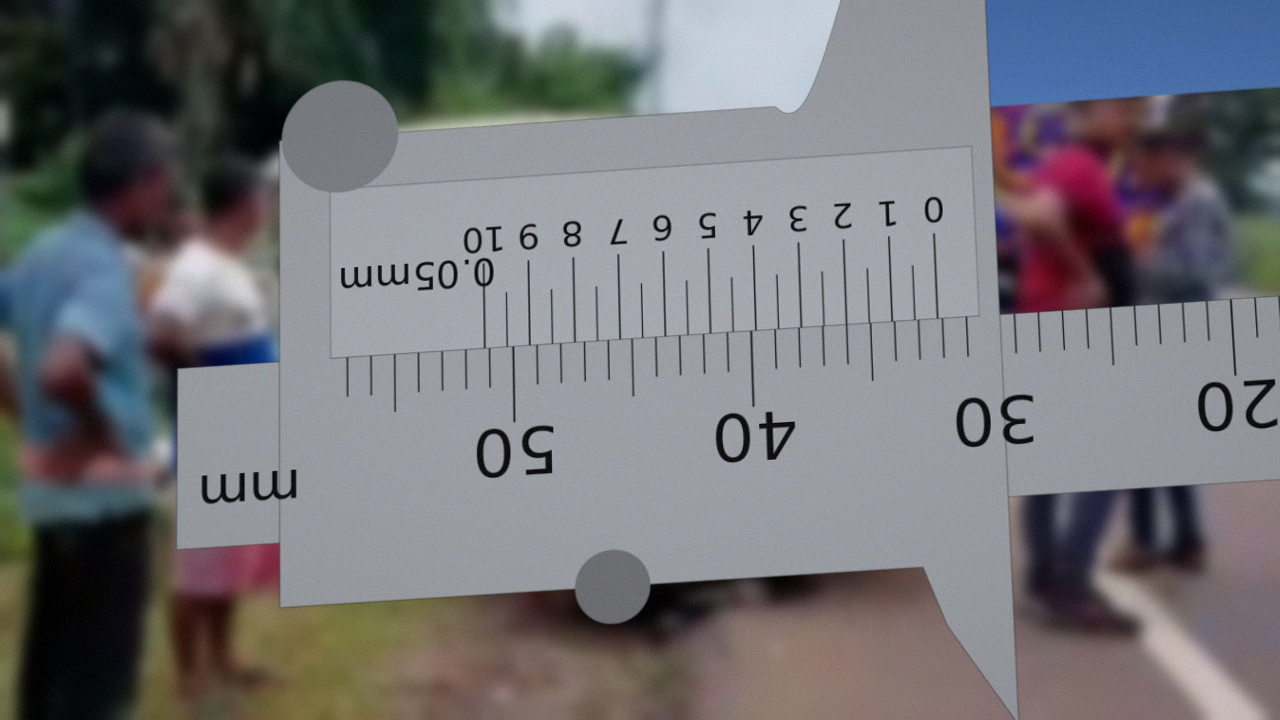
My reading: value=32.2 unit=mm
